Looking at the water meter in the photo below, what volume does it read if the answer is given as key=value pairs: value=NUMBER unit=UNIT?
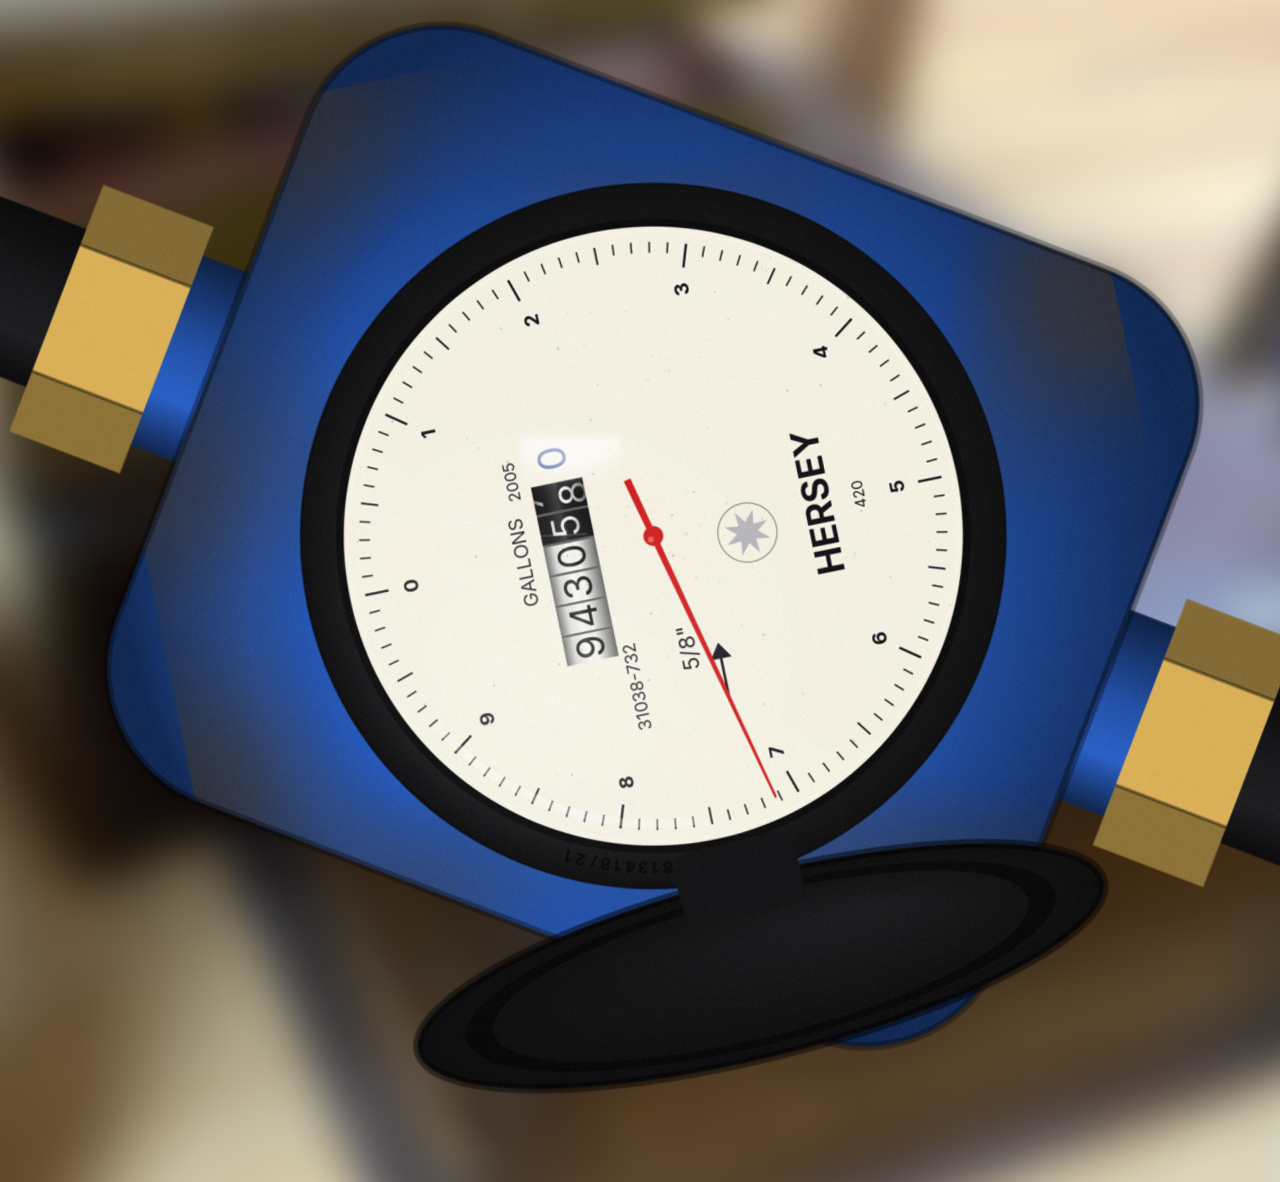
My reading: value=9430577.1 unit=gal
